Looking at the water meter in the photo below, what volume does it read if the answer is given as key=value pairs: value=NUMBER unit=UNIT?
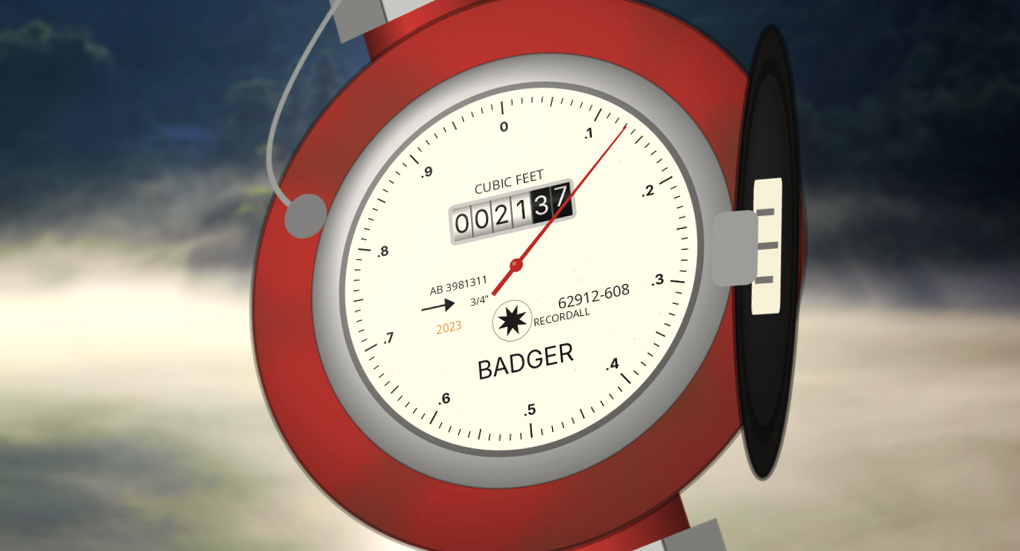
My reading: value=2137.13 unit=ft³
